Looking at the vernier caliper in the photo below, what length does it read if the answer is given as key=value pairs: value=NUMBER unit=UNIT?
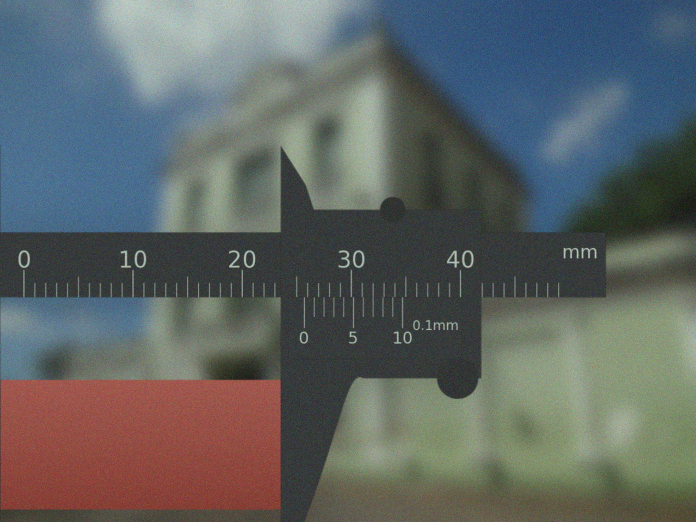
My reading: value=25.7 unit=mm
